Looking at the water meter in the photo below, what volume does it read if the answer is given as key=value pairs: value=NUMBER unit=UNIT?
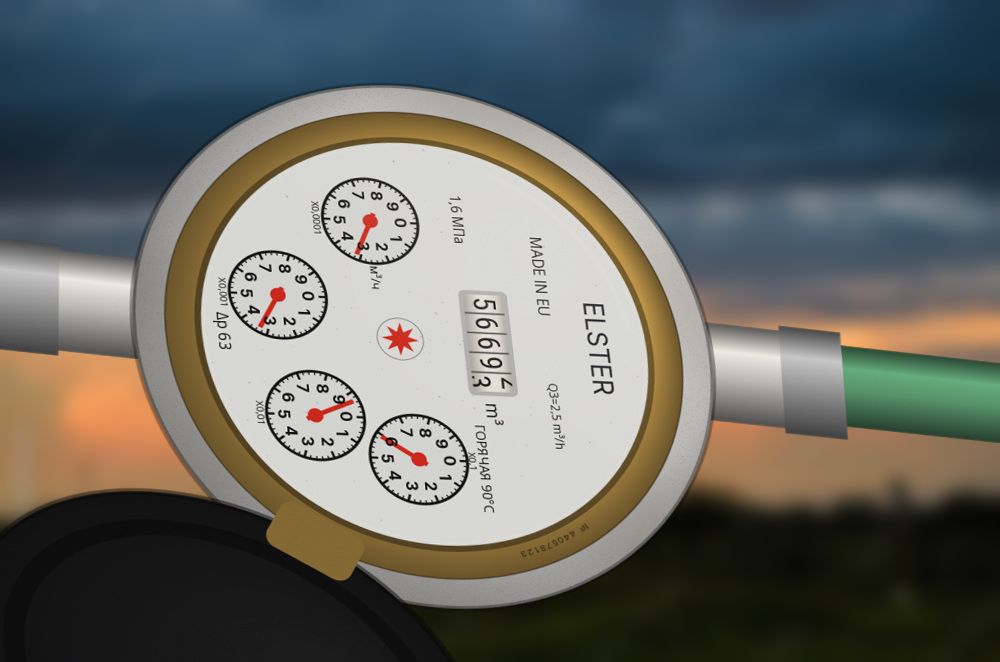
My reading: value=56692.5933 unit=m³
